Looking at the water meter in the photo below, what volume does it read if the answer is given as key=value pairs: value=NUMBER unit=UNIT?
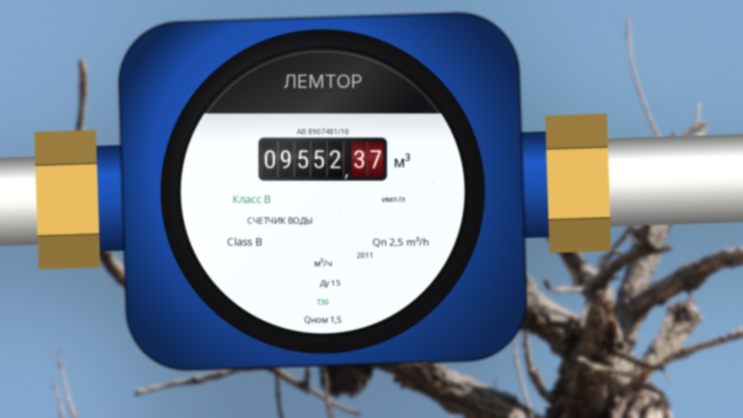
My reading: value=9552.37 unit=m³
